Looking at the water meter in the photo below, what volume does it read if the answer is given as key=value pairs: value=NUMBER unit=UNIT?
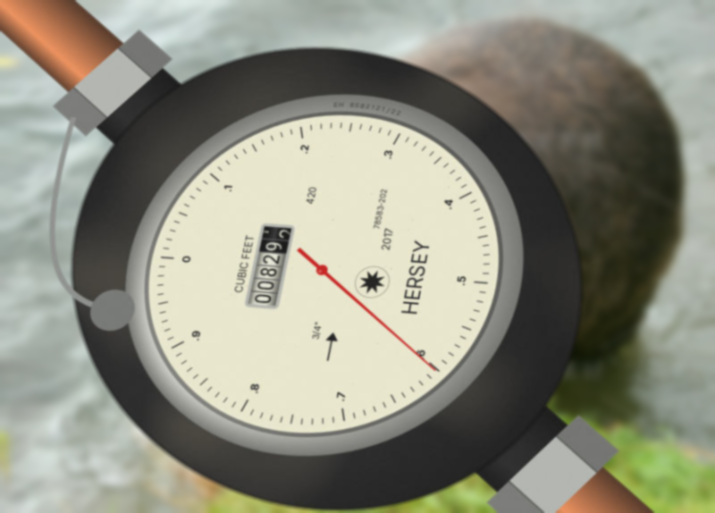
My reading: value=8291.60 unit=ft³
